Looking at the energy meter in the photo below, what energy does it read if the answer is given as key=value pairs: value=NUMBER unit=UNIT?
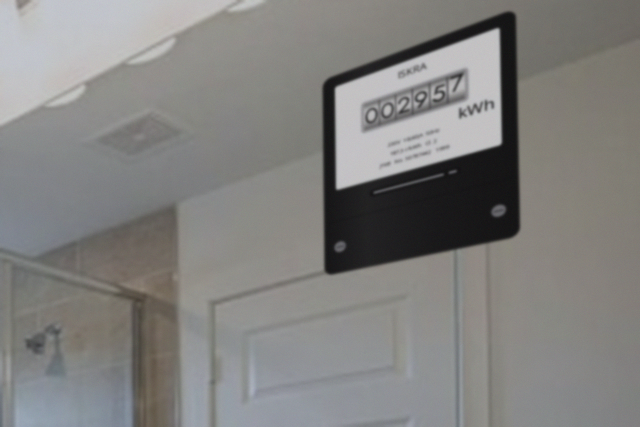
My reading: value=2957 unit=kWh
